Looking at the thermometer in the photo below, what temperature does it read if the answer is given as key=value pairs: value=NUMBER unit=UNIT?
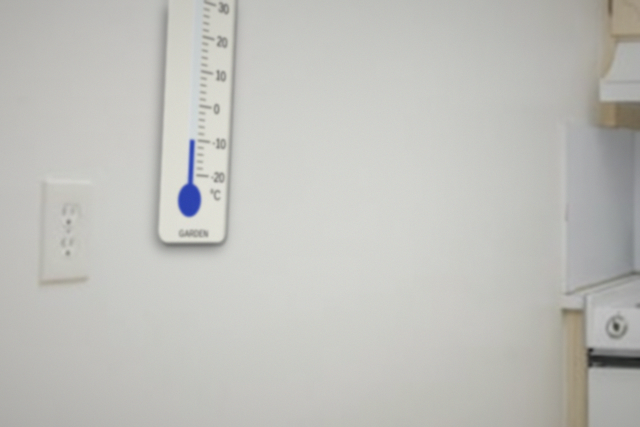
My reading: value=-10 unit=°C
